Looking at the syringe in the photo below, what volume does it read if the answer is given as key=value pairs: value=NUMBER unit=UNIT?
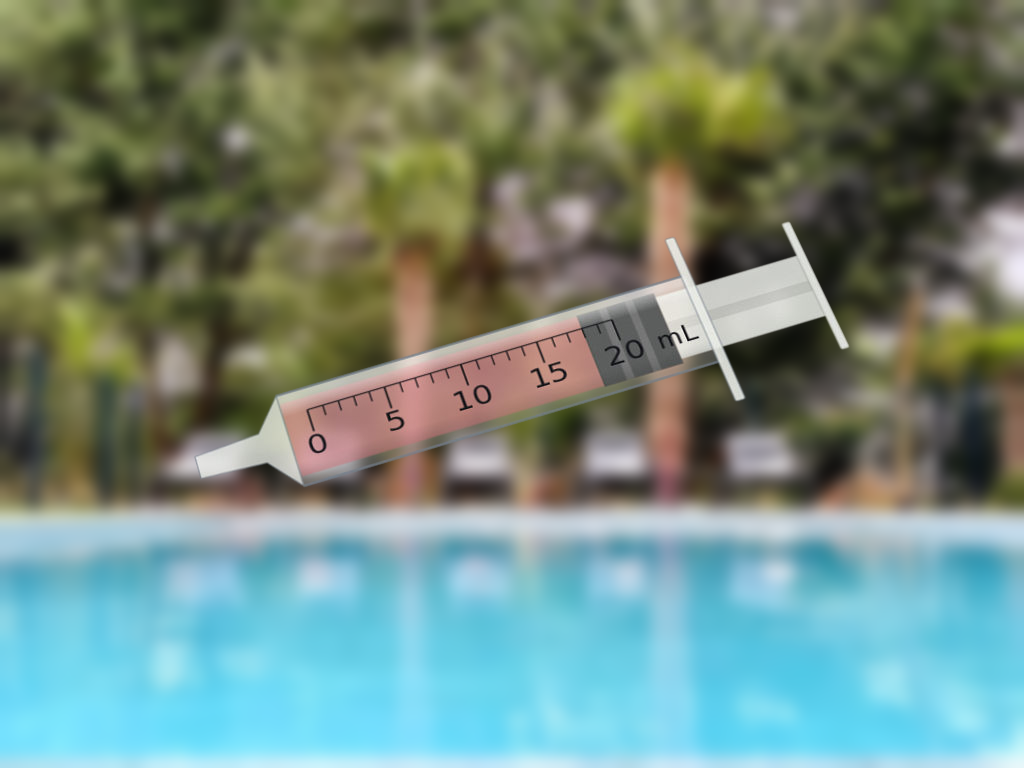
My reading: value=18 unit=mL
